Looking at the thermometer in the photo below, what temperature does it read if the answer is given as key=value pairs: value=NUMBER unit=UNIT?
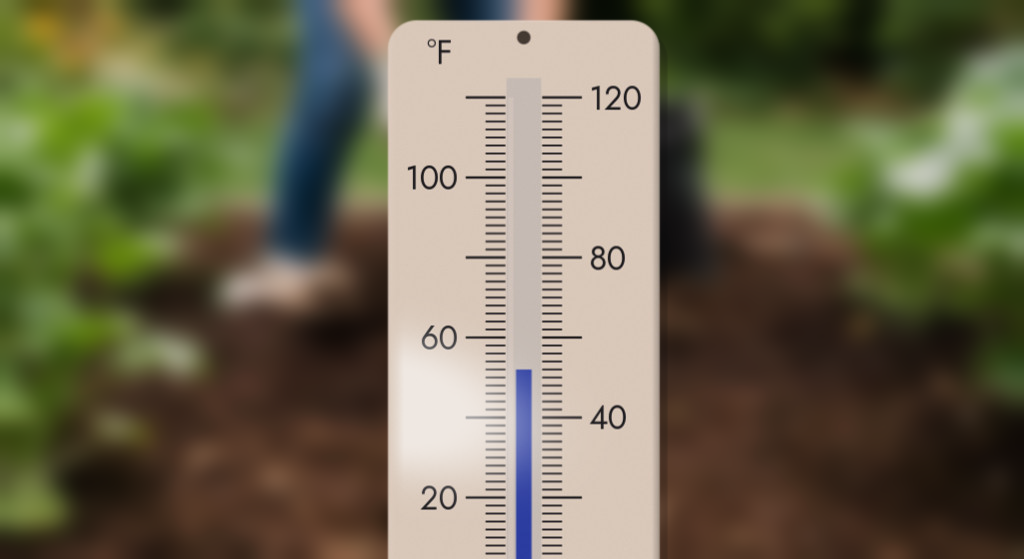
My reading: value=52 unit=°F
